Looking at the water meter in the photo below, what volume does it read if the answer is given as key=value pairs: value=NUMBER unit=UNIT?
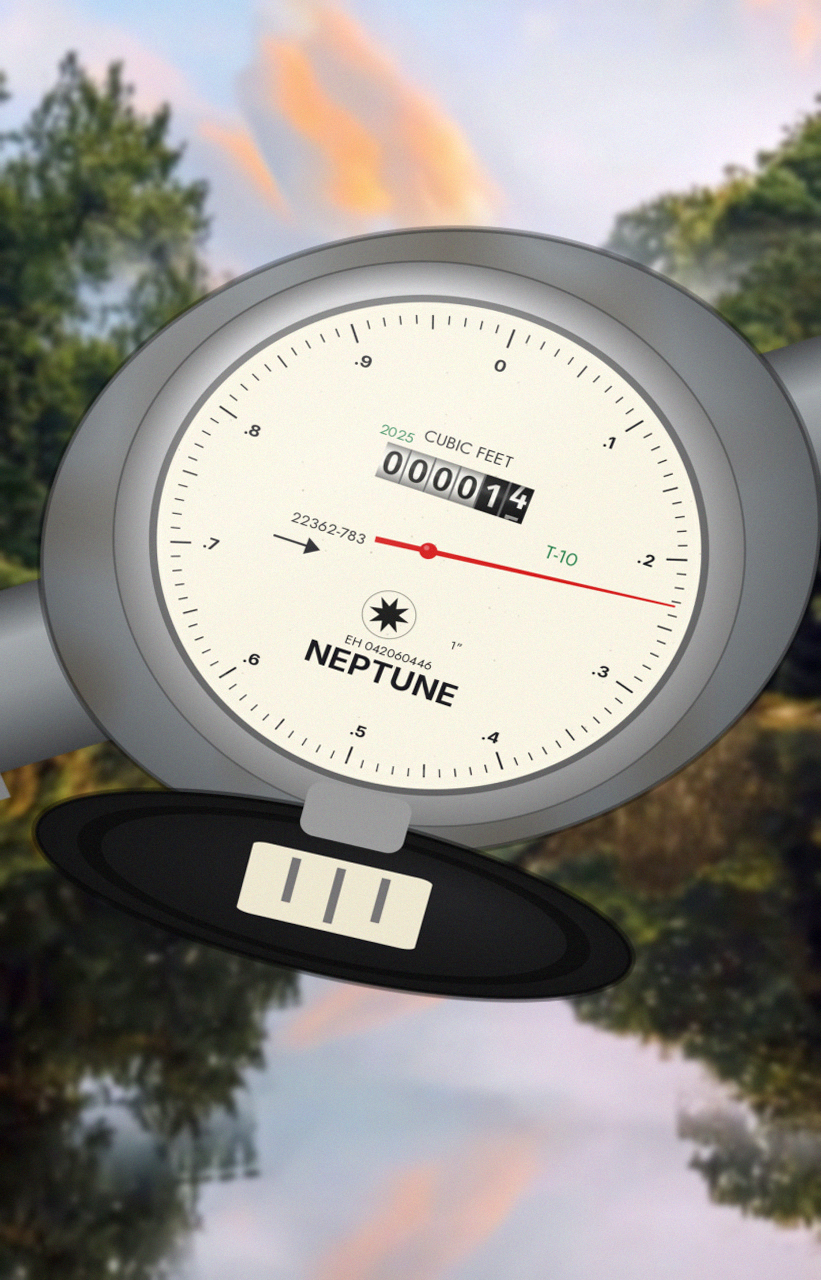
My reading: value=14.23 unit=ft³
